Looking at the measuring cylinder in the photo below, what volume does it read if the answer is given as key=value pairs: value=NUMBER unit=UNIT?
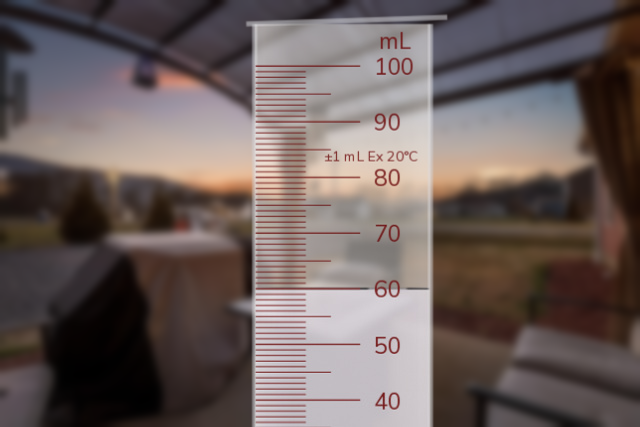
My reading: value=60 unit=mL
